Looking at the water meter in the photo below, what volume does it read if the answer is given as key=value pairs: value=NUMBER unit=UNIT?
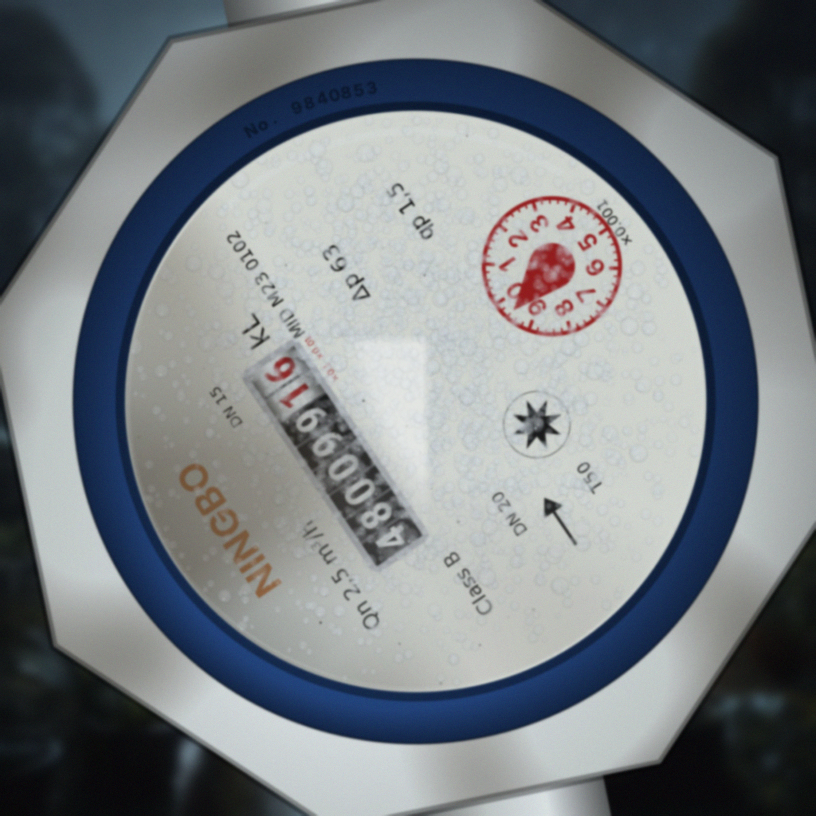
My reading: value=480099.159 unit=kL
